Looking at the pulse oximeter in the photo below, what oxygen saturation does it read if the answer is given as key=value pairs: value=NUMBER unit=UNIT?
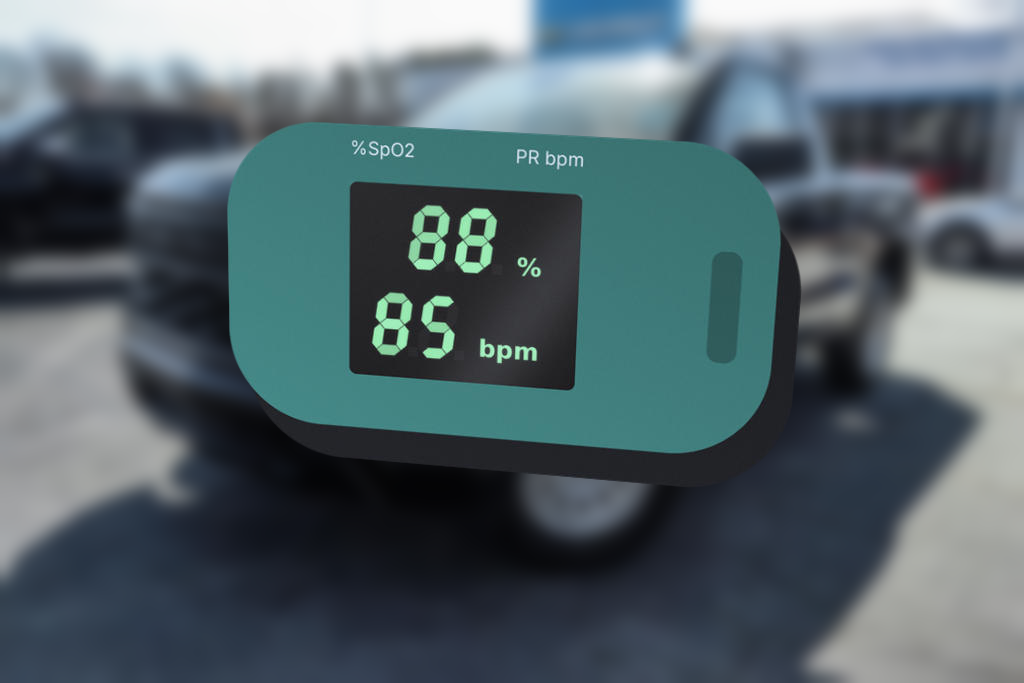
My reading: value=88 unit=%
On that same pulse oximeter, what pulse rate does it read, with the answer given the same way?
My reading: value=85 unit=bpm
